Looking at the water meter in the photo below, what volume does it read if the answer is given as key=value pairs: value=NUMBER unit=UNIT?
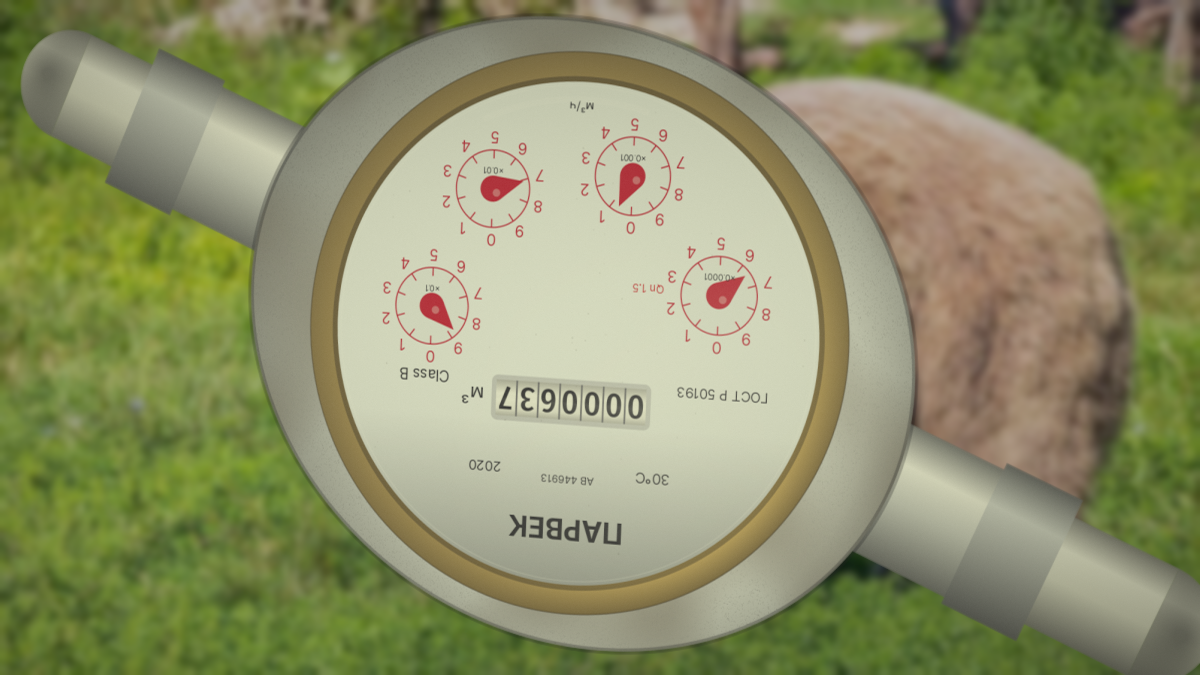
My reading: value=637.8706 unit=m³
